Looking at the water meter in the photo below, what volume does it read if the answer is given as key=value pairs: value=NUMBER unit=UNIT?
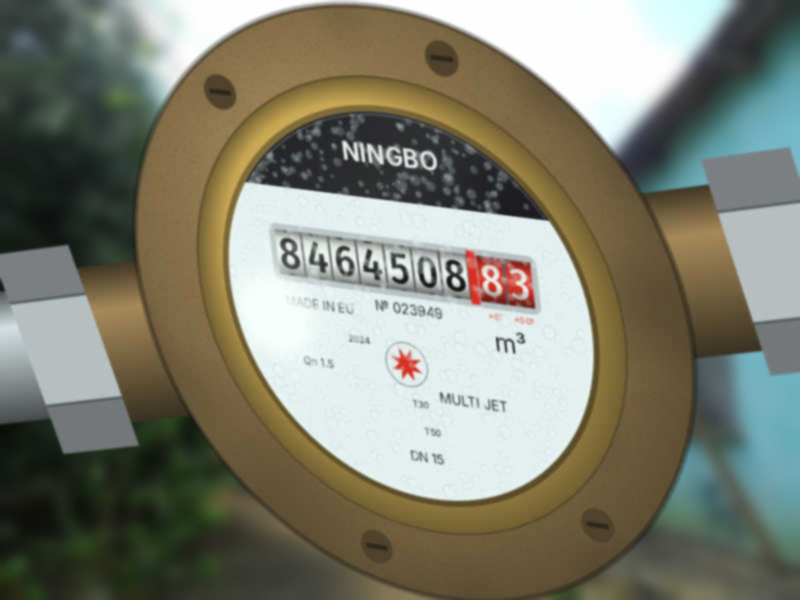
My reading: value=8464508.83 unit=m³
